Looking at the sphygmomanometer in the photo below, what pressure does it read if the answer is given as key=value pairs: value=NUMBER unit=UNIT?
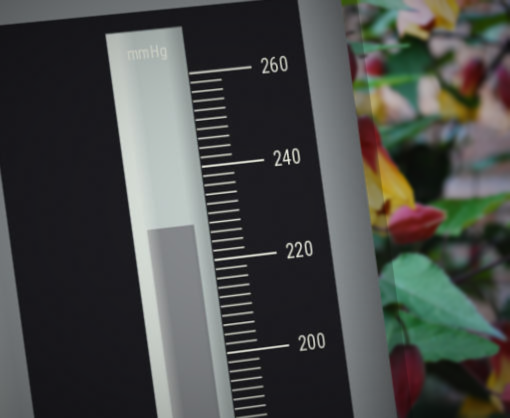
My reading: value=228 unit=mmHg
